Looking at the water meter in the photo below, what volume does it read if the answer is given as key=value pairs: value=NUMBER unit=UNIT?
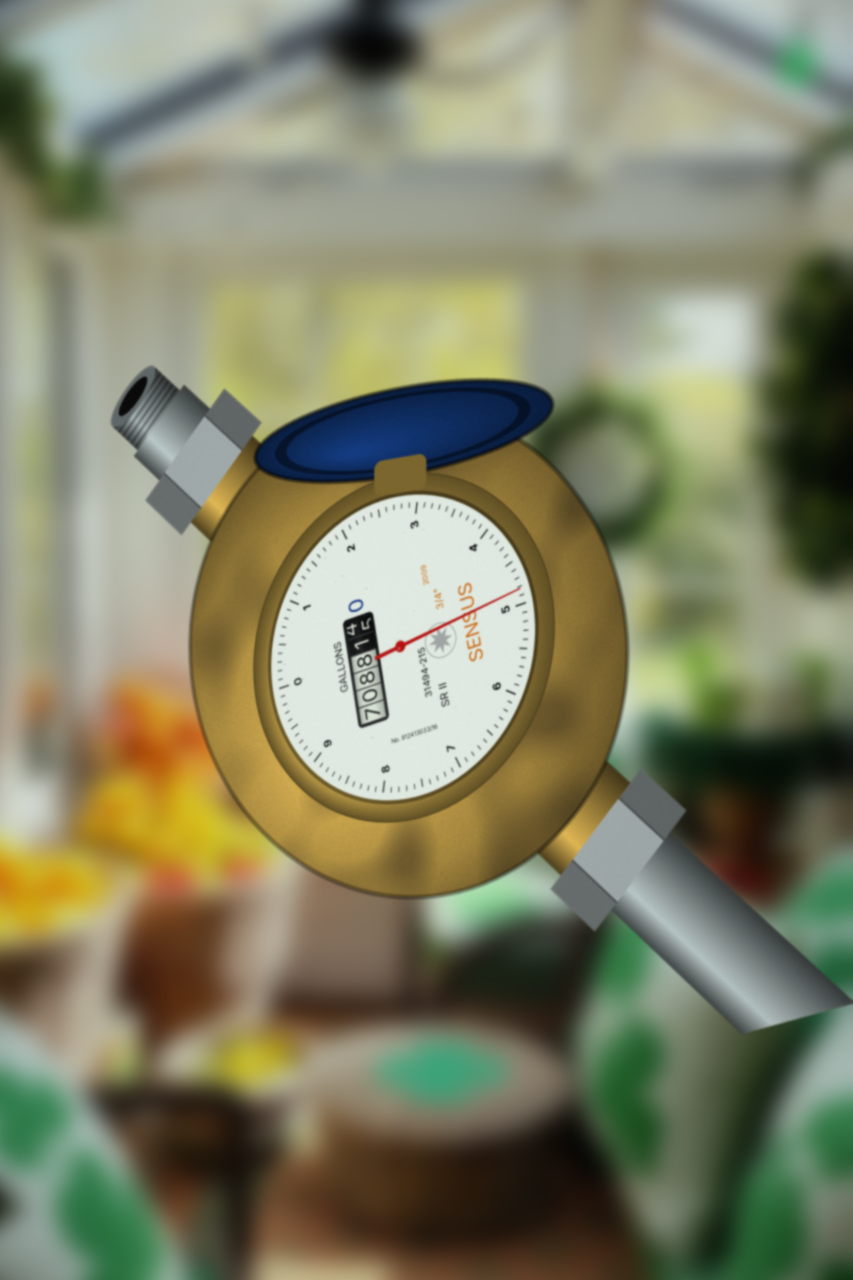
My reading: value=7088144.8 unit=gal
